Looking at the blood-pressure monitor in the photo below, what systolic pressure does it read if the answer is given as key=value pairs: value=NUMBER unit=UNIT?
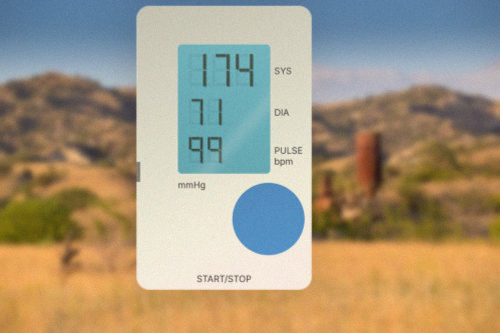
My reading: value=174 unit=mmHg
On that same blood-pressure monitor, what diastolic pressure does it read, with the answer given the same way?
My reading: value=71 unit=mmHg
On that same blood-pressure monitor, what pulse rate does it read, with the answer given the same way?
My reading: value=99 unit=bpm
